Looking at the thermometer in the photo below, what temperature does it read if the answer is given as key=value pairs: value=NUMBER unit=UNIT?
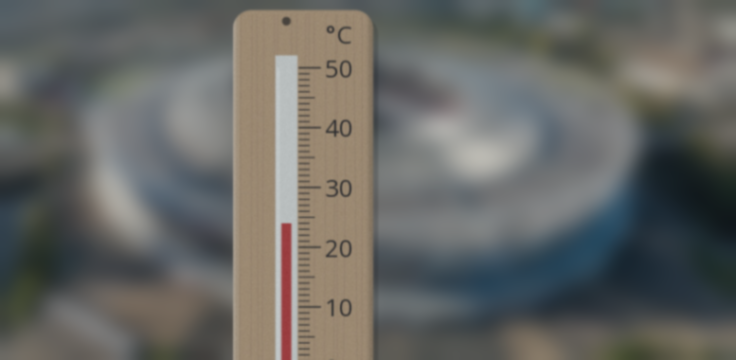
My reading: value=24 unit=°C
